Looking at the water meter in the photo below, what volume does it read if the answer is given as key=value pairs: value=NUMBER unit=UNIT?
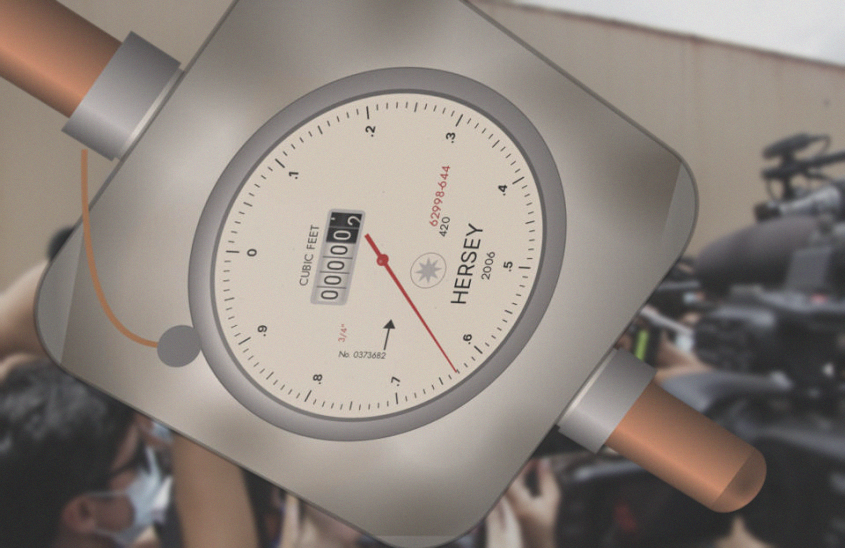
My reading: value=1.63 unit=ft³
